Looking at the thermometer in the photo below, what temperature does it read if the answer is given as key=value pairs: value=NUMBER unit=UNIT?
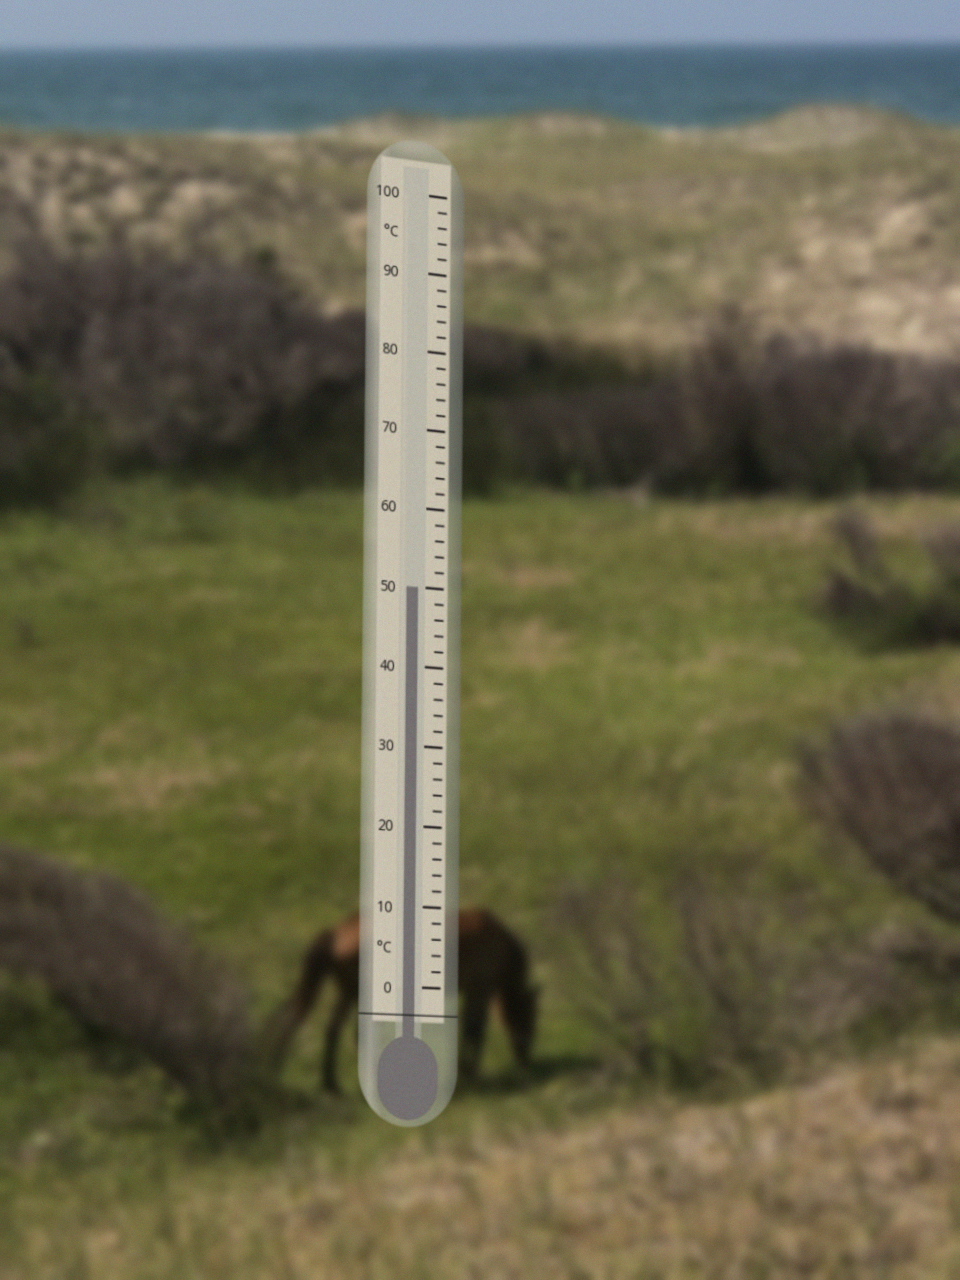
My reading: value=50 unit=°C
